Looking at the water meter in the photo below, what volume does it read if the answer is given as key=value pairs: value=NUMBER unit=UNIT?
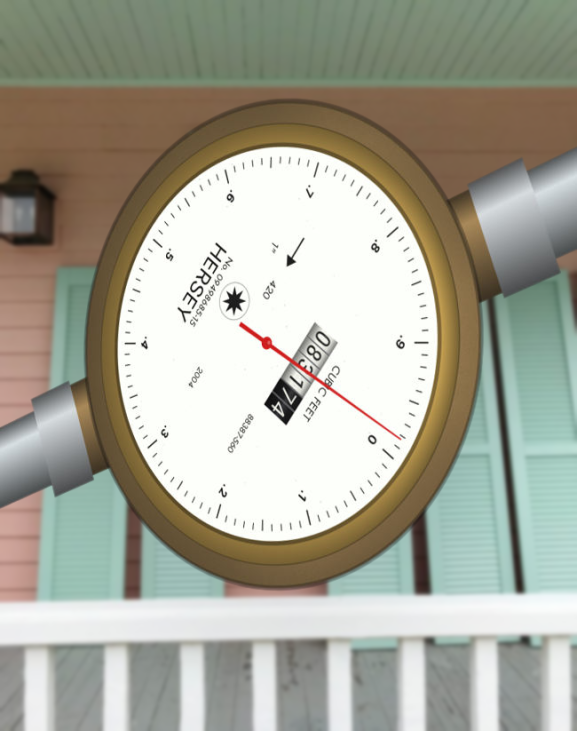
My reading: value=83173.98 unit=ft³
